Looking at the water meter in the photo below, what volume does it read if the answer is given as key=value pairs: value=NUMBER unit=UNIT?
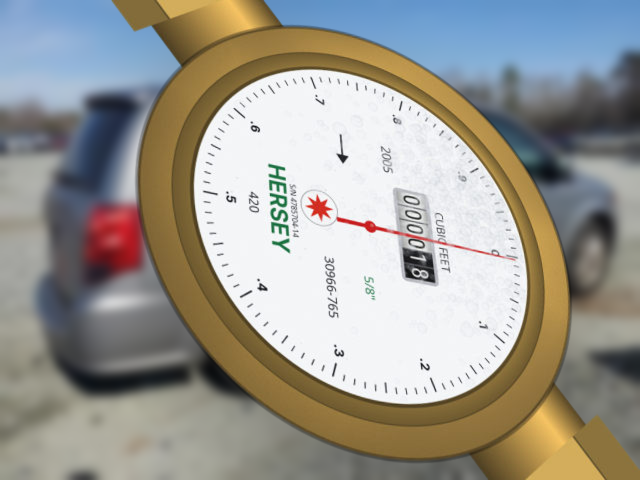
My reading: value=18.00 unit=ft³
